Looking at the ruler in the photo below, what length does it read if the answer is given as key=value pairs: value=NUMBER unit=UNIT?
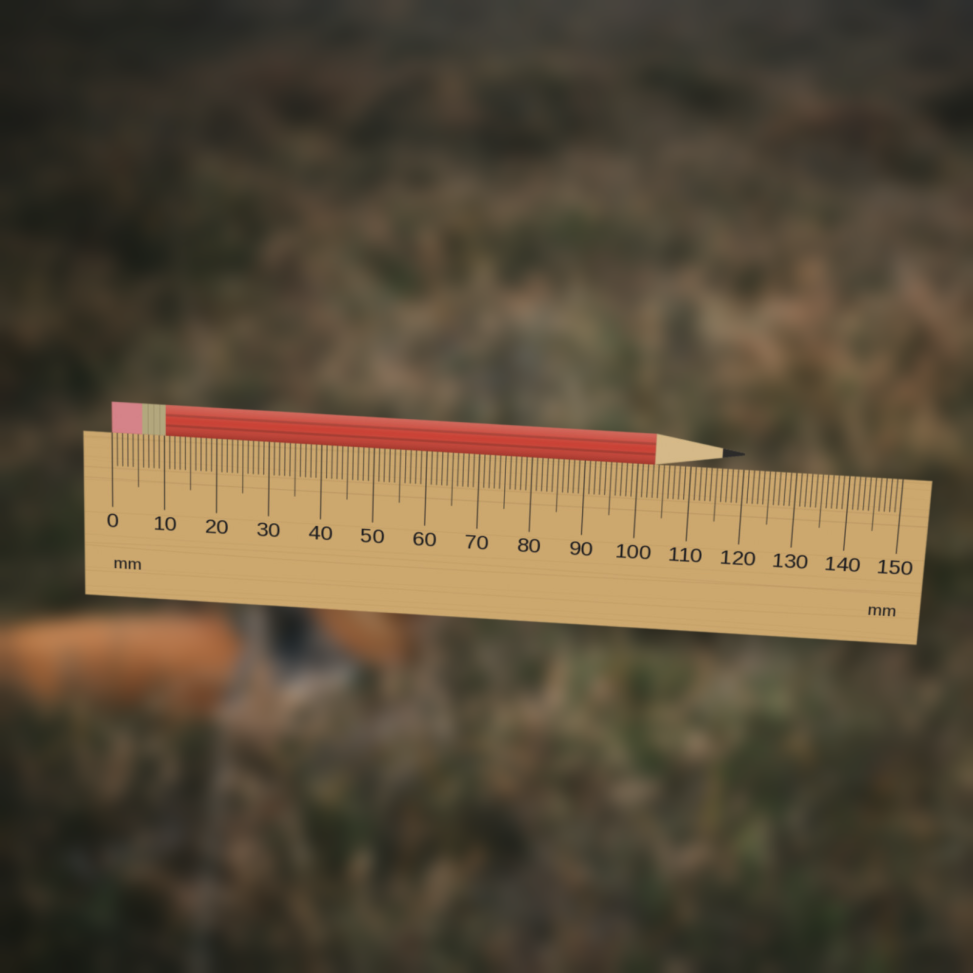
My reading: value=120 unit=mm
